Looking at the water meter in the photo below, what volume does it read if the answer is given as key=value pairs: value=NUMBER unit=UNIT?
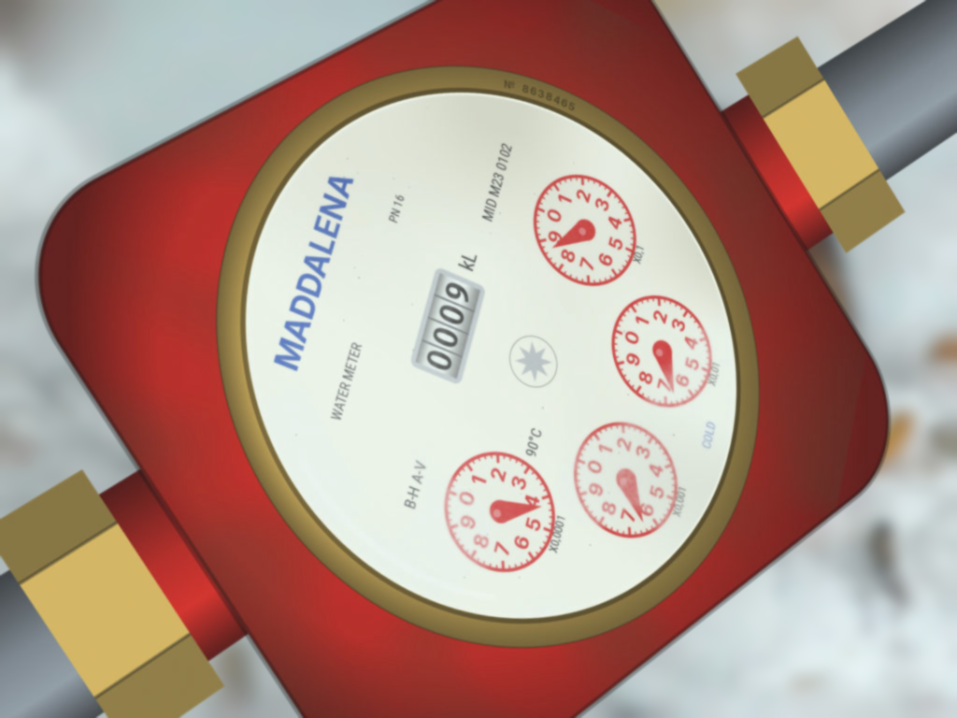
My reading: value=9.8664 unit=kL
